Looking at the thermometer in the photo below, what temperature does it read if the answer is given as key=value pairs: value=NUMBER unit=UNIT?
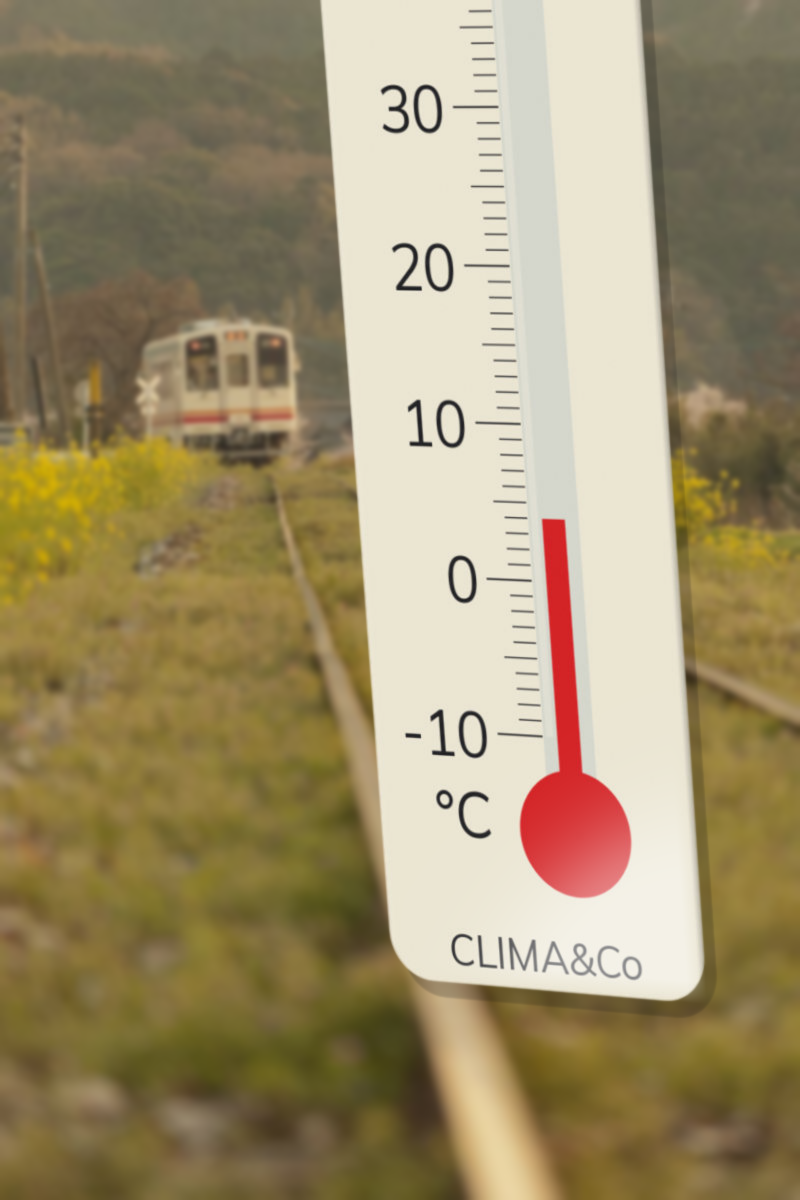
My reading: value=4 unit=°C
